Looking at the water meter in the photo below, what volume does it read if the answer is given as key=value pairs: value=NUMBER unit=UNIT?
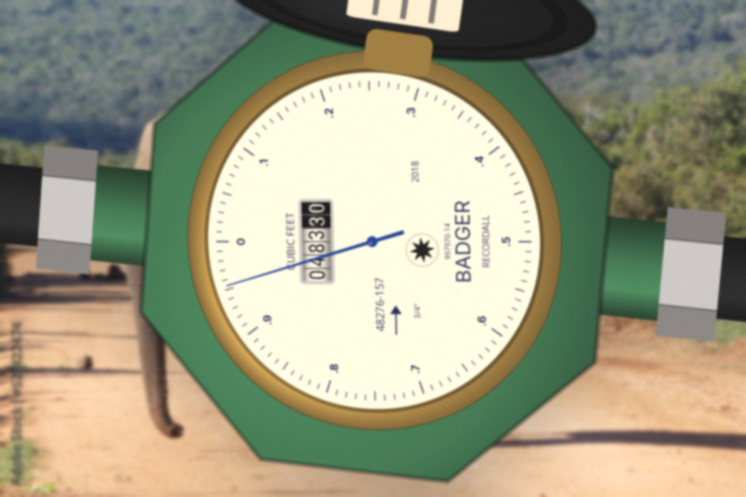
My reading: value=48329.95 unit=ft³
